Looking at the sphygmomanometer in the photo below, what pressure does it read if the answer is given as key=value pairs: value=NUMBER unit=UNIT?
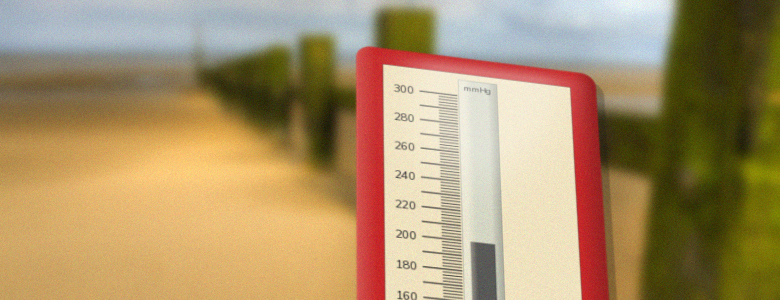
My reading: value=200 unit=mmHg
